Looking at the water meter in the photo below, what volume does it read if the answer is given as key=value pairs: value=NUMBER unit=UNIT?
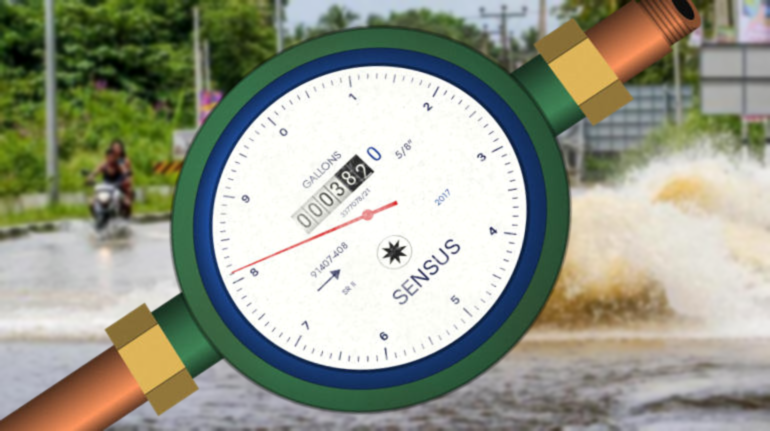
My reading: value=3818.1 unit=gal
